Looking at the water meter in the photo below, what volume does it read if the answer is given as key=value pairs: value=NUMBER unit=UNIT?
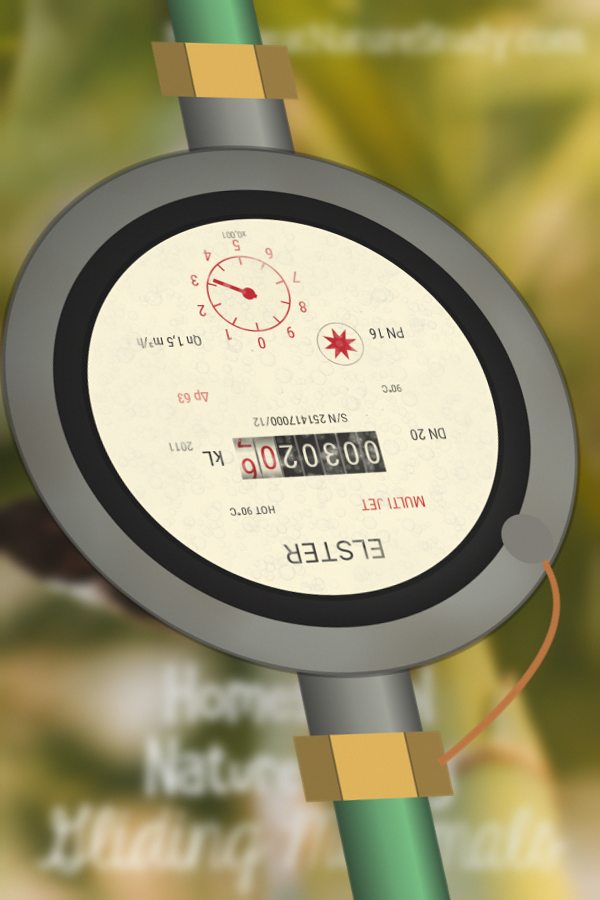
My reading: value=302.063 unit=kL
